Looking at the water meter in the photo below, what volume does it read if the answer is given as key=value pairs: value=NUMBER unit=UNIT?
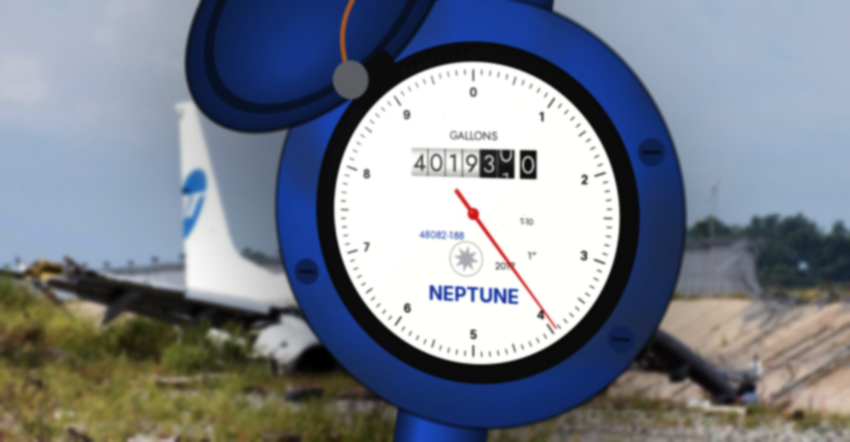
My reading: value=4019303.9 unit=gal
